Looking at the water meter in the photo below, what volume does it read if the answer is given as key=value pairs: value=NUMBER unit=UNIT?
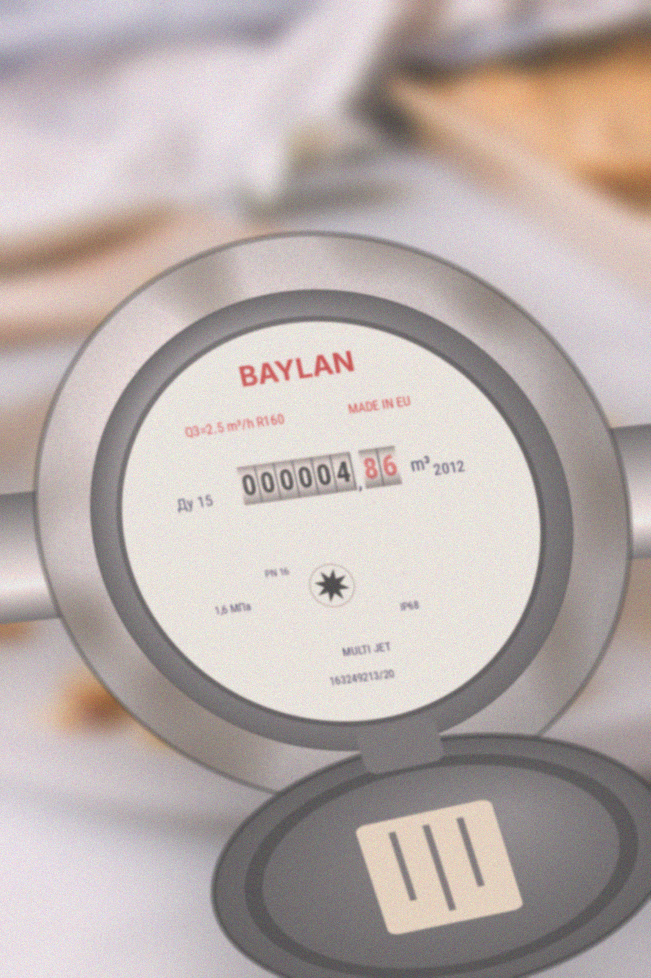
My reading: value=4.86 unit=m³
